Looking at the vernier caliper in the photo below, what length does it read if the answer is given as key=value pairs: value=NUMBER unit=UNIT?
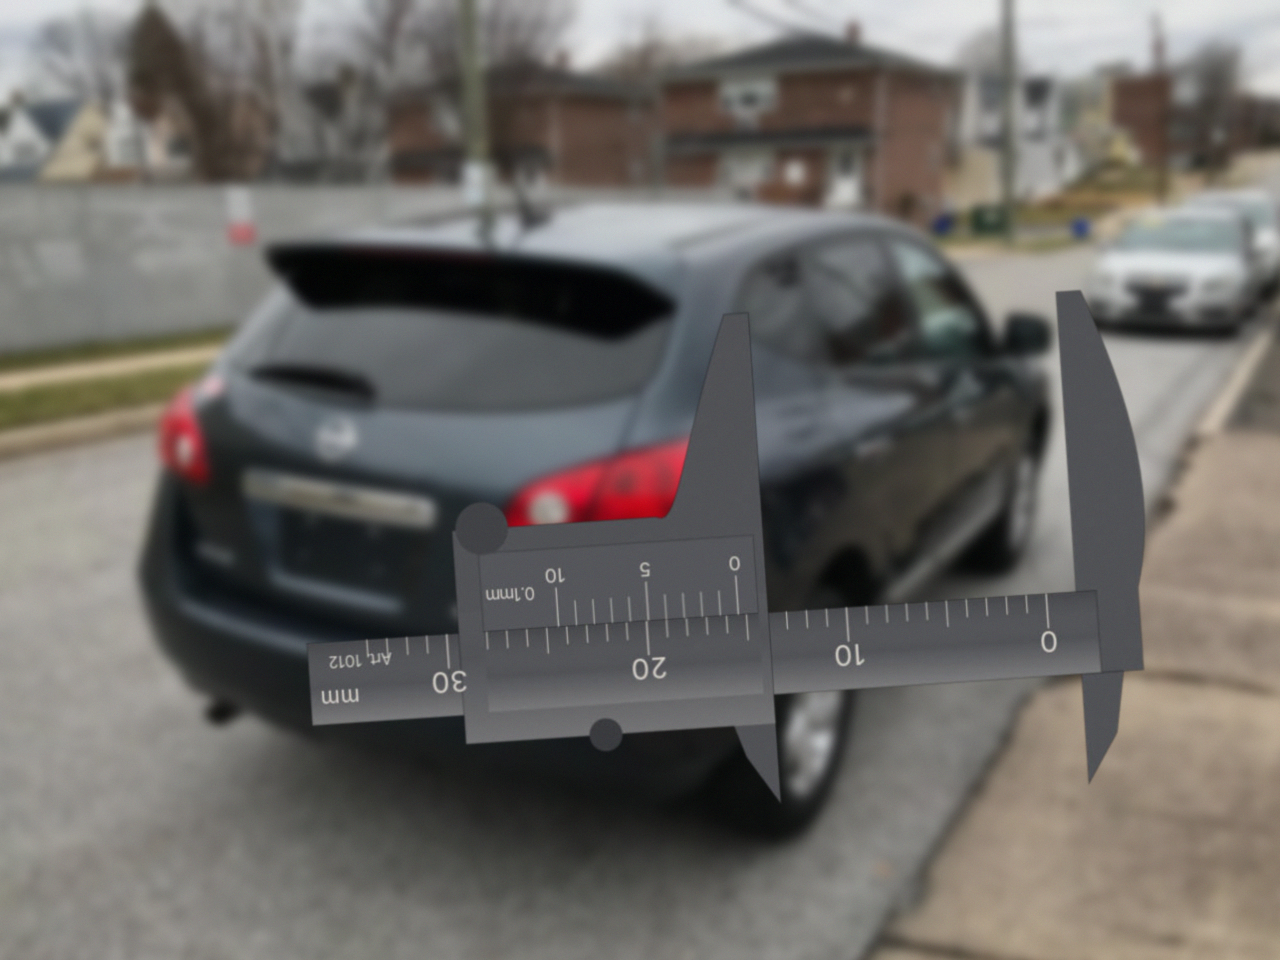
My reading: value=15.4 unit=mm
